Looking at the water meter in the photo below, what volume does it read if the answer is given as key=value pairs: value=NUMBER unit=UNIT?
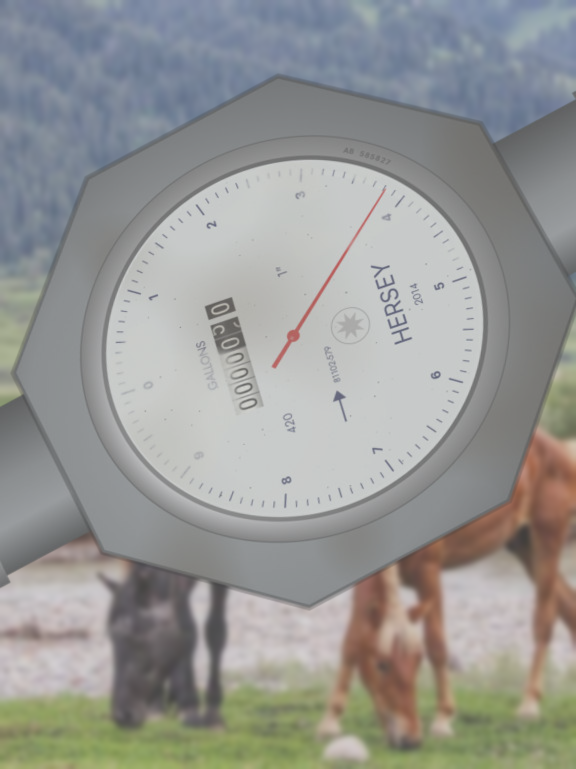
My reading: value=53.8 unit=gal
